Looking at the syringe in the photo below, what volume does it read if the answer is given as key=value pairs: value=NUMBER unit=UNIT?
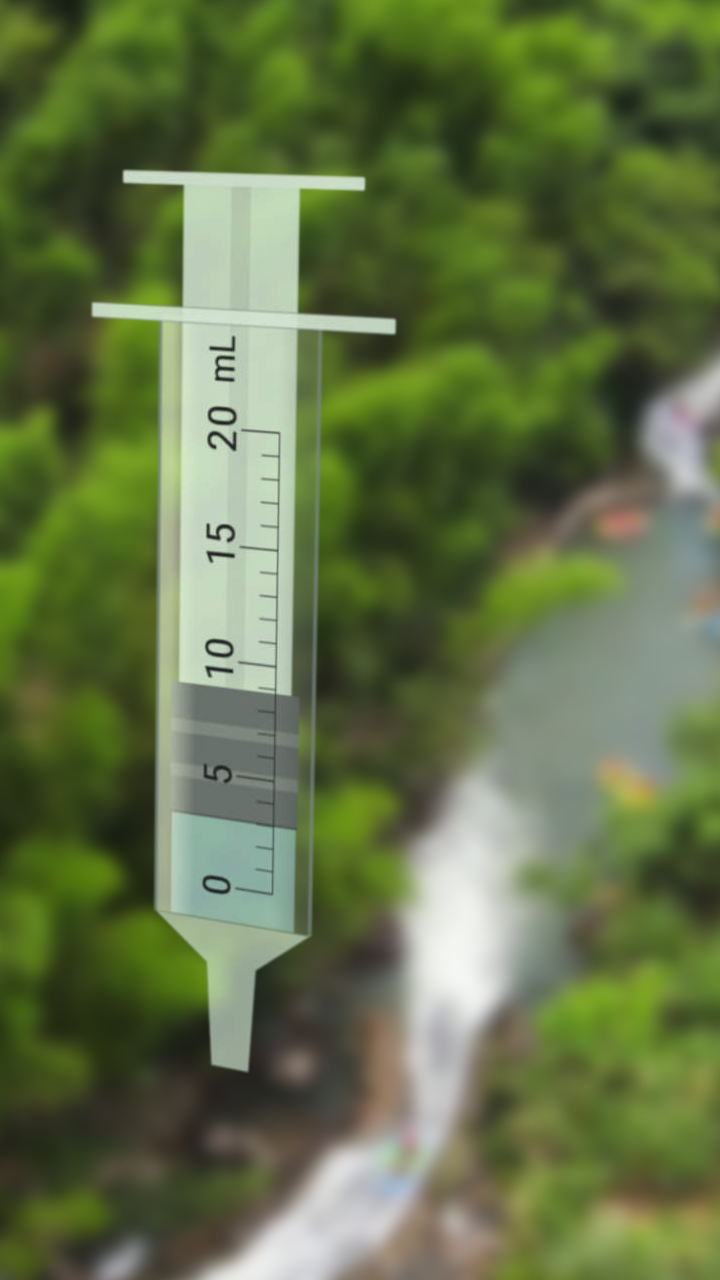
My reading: value=3 unit=mL
